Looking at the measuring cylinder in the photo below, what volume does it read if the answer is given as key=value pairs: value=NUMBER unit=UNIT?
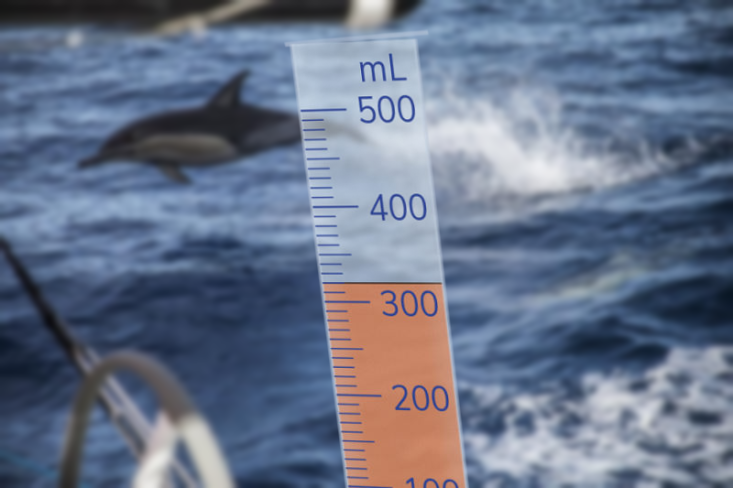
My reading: value=320 unit=mL
